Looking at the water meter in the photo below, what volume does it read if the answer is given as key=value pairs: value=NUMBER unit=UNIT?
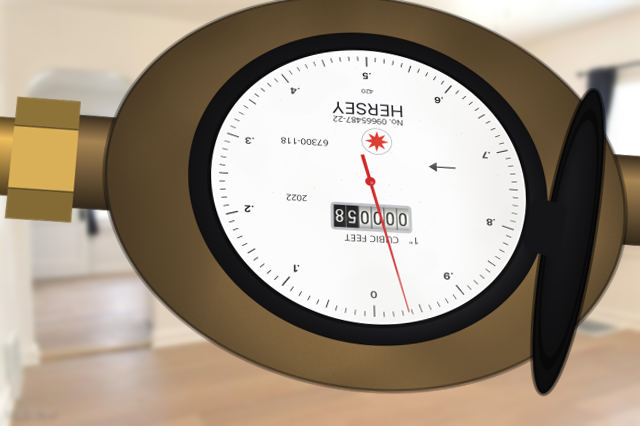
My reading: value=57.96 unit=ft³
